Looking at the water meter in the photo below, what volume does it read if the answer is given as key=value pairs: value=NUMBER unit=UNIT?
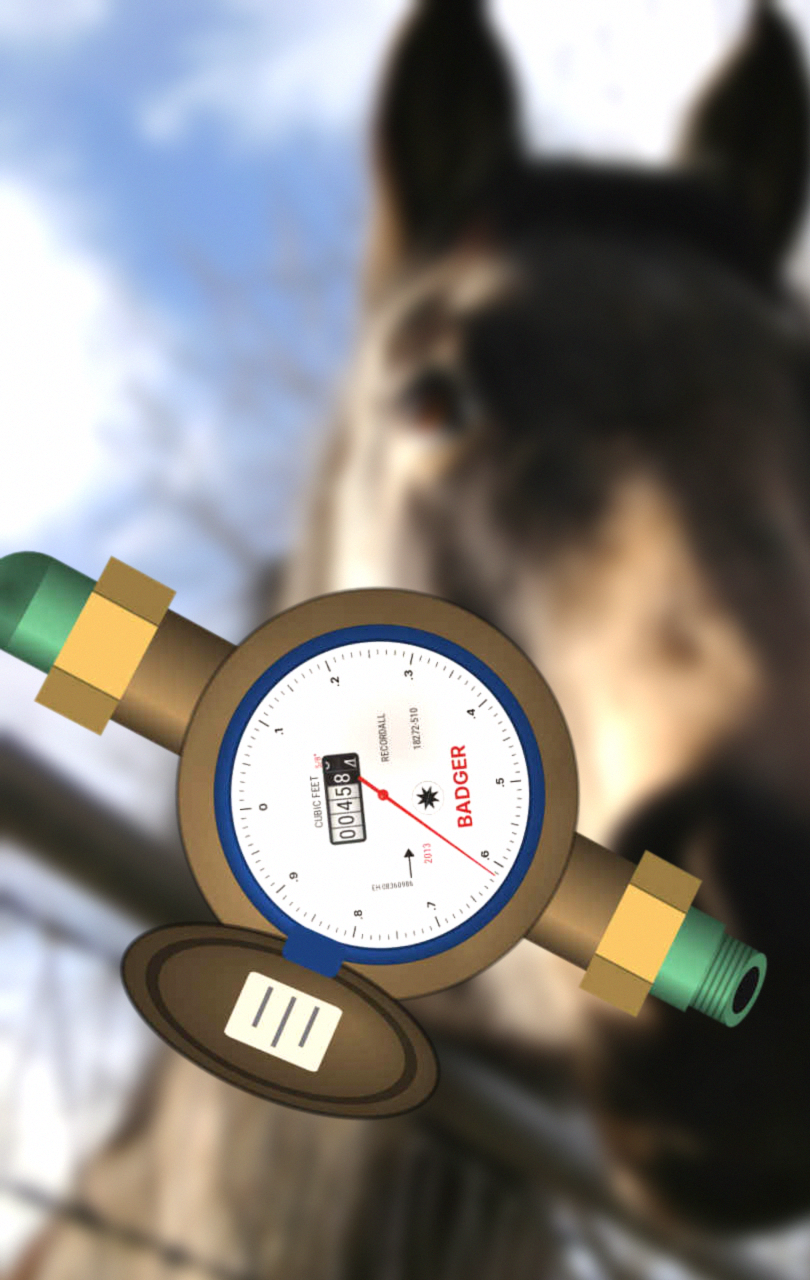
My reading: value=4583.61 unit=ft³
